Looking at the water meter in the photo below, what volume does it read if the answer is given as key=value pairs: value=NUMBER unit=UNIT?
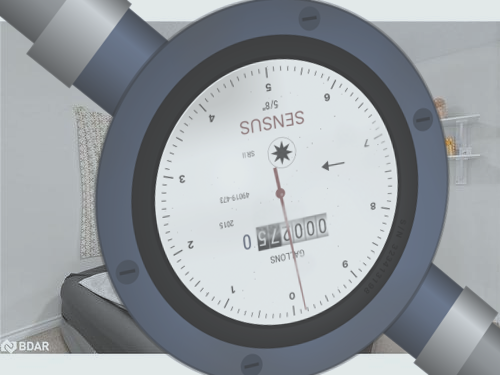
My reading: value=2749.8 unit=gal
